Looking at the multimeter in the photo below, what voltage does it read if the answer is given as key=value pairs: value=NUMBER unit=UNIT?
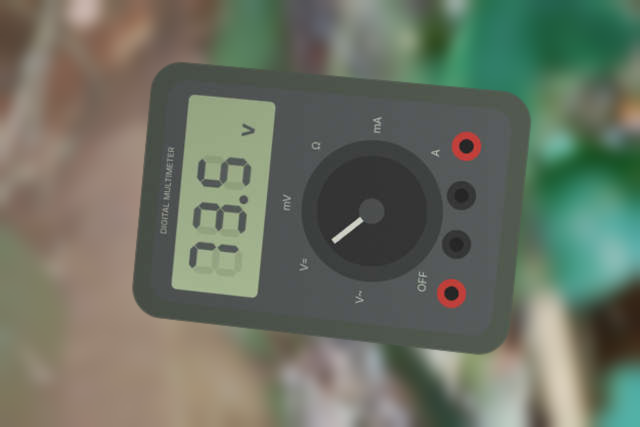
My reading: value=73.5 unit=V
